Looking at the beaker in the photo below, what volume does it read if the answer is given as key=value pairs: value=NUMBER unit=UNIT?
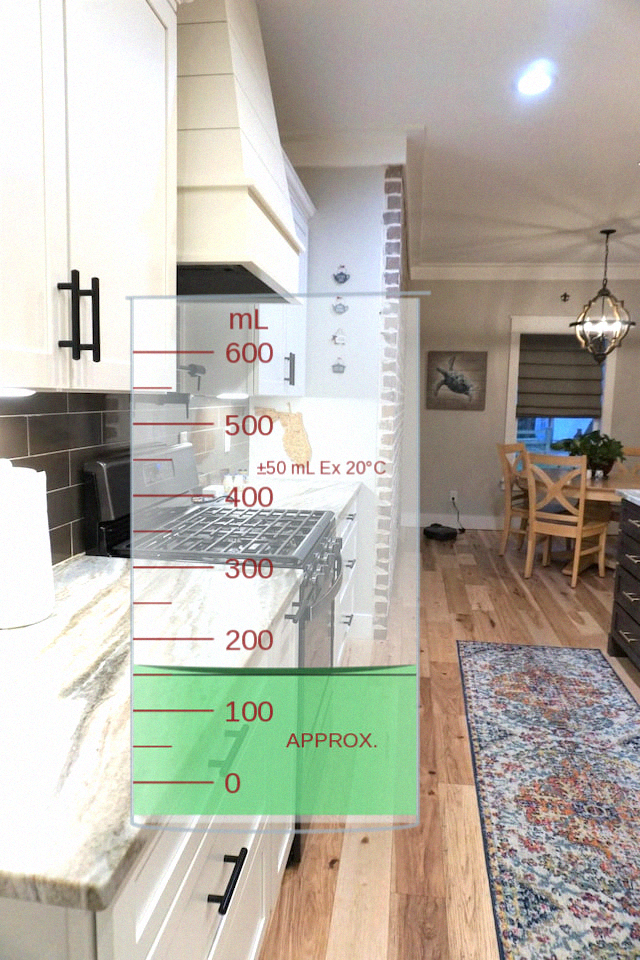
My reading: value=150 unit=mL
